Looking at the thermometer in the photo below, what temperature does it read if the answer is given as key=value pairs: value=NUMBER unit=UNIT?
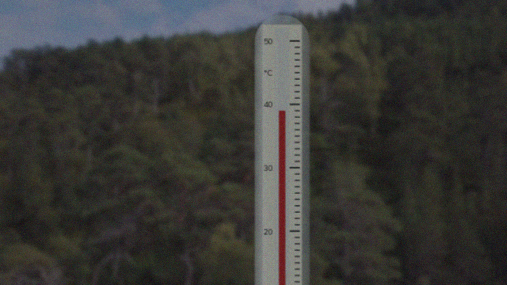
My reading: value=39 unit=°C
